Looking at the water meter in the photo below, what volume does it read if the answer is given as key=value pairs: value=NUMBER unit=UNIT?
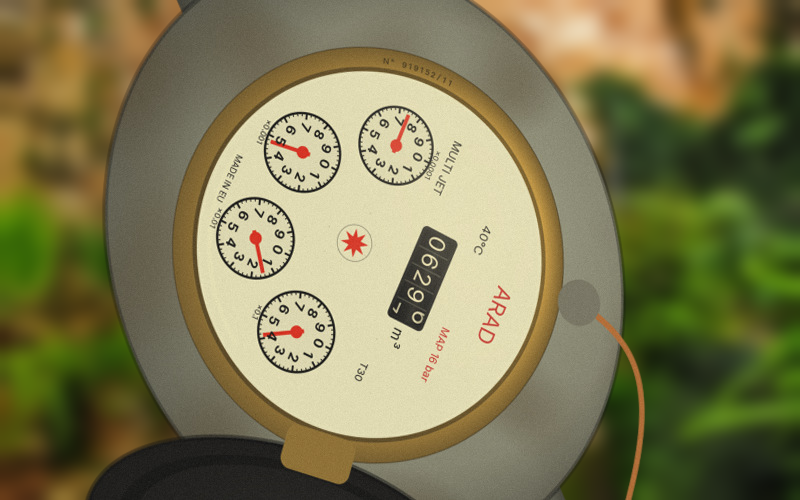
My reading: value=6296.4147 unit=m³
